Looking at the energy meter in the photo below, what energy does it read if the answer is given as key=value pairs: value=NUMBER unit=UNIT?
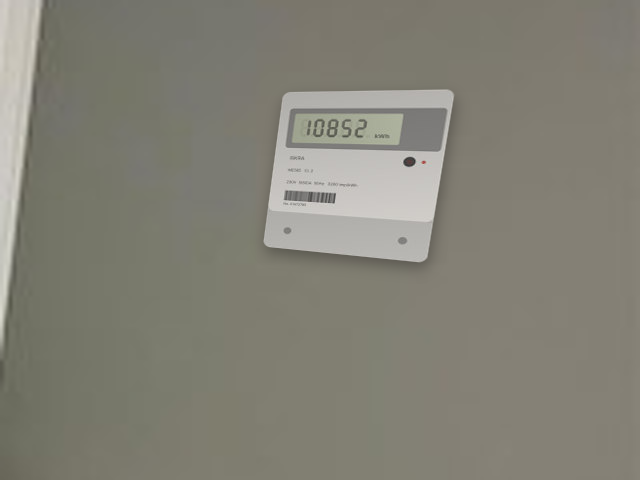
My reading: value=10852 unit=kWh
